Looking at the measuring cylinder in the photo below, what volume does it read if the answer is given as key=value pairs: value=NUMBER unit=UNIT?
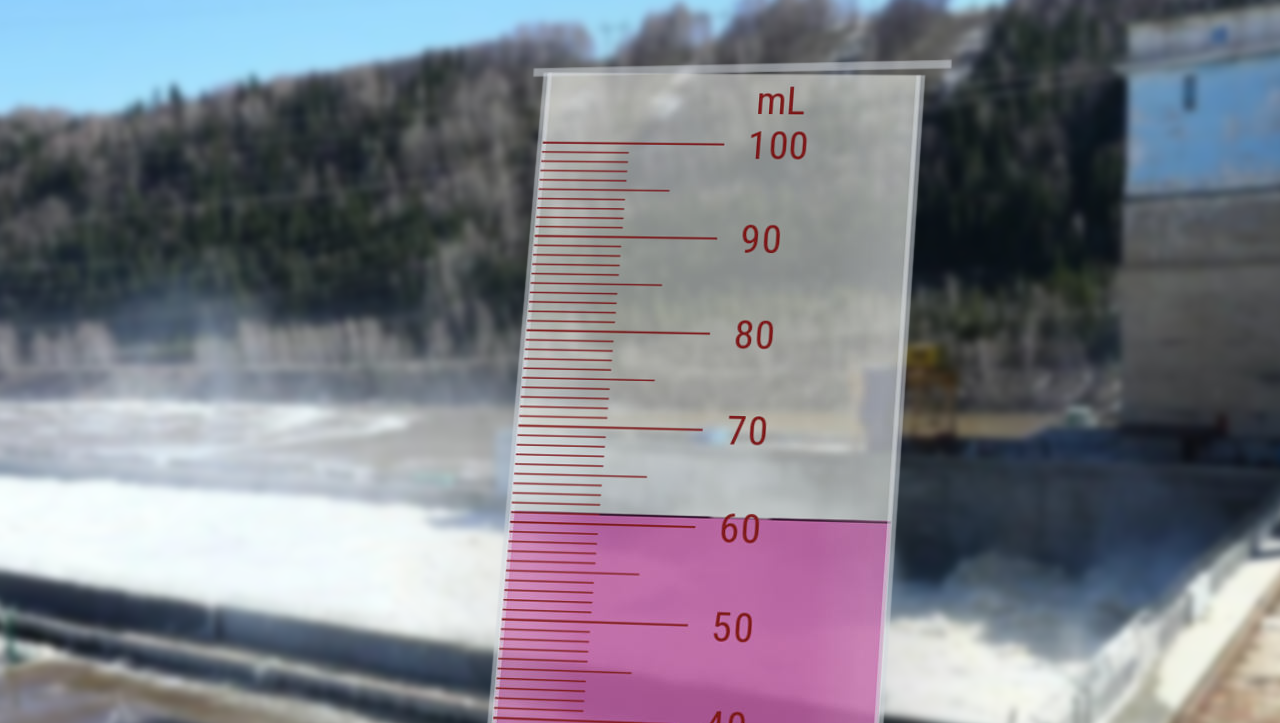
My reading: value=61 unit=mL
